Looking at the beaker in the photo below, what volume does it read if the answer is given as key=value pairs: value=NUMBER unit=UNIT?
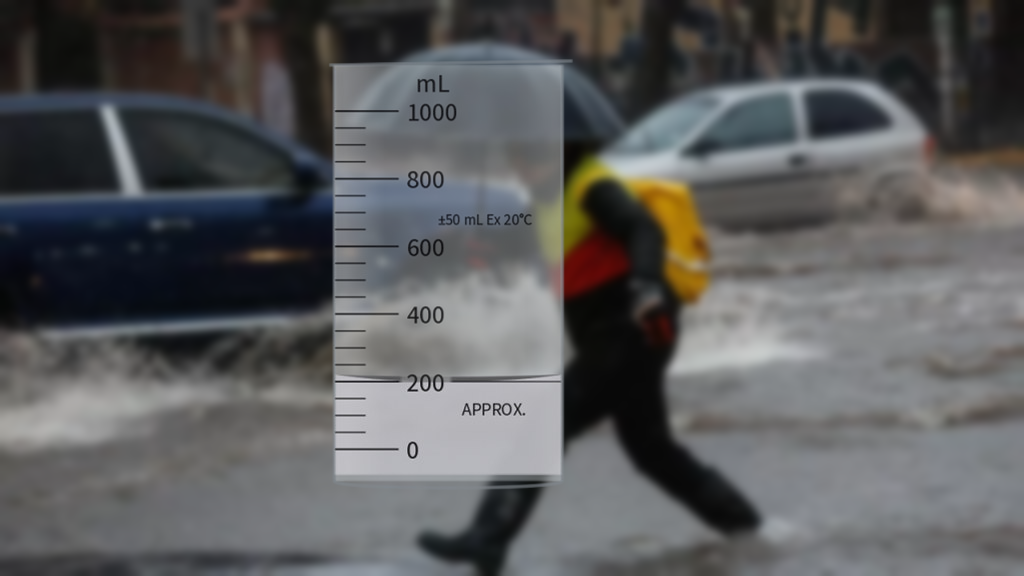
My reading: value=200 unit=mL
